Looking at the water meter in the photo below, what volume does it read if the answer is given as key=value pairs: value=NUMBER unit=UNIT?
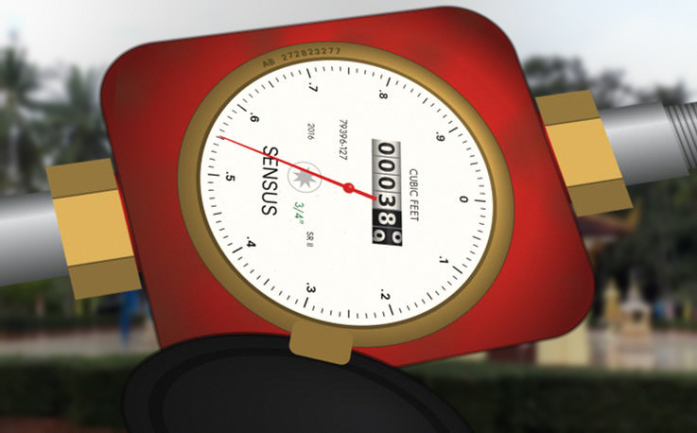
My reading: value=388.55 unit=ft³
